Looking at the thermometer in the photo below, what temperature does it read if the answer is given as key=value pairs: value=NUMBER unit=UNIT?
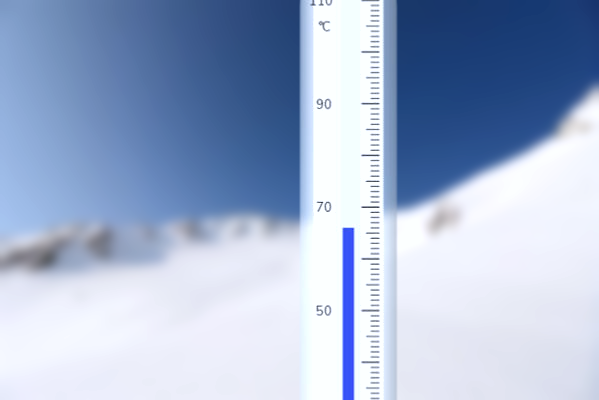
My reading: value=66 unit=°C
